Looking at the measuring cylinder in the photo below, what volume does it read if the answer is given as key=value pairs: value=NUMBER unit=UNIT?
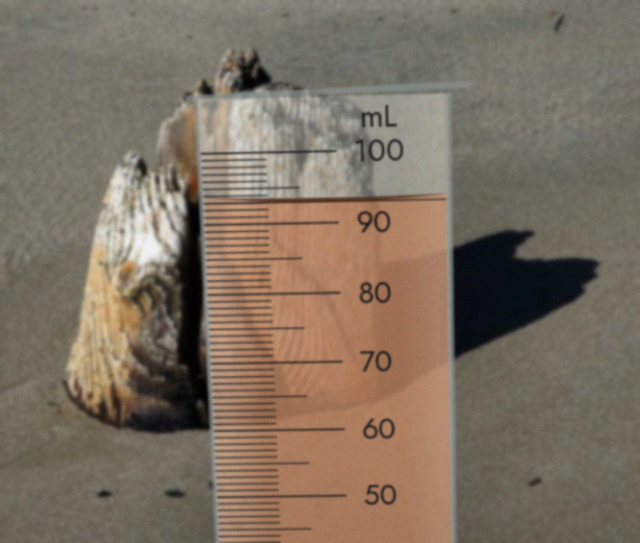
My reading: value=93 unit=mL
